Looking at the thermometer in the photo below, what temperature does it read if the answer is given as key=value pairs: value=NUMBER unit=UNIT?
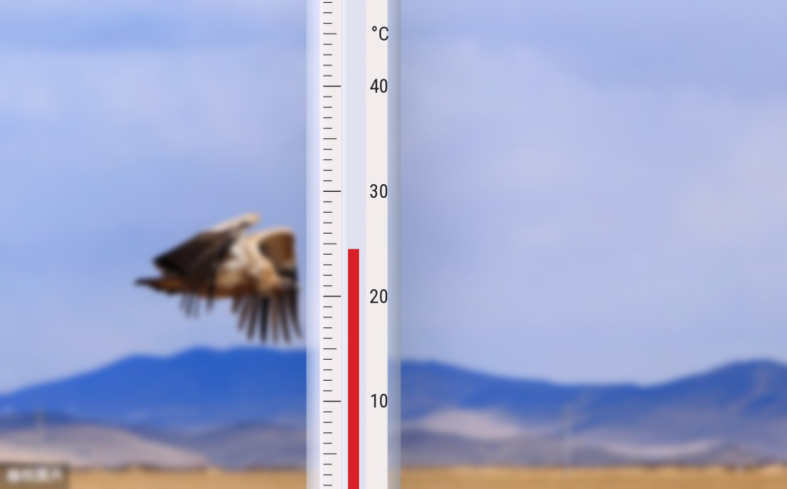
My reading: value=24.5 unit=°C
